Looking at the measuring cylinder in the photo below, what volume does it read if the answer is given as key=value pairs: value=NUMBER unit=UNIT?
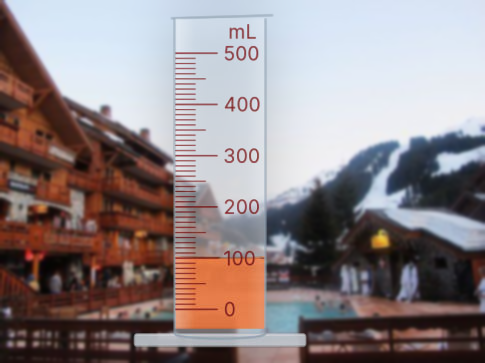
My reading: value=100 unit=mL
